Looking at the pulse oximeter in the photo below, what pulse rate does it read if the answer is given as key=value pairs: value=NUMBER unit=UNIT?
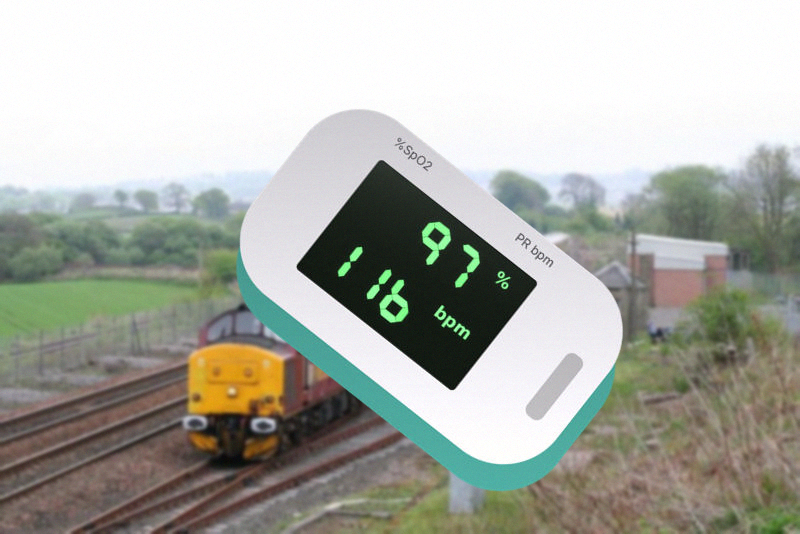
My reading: value=116 unit=bpm
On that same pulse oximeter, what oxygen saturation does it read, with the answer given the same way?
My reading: value=97 unit=%
